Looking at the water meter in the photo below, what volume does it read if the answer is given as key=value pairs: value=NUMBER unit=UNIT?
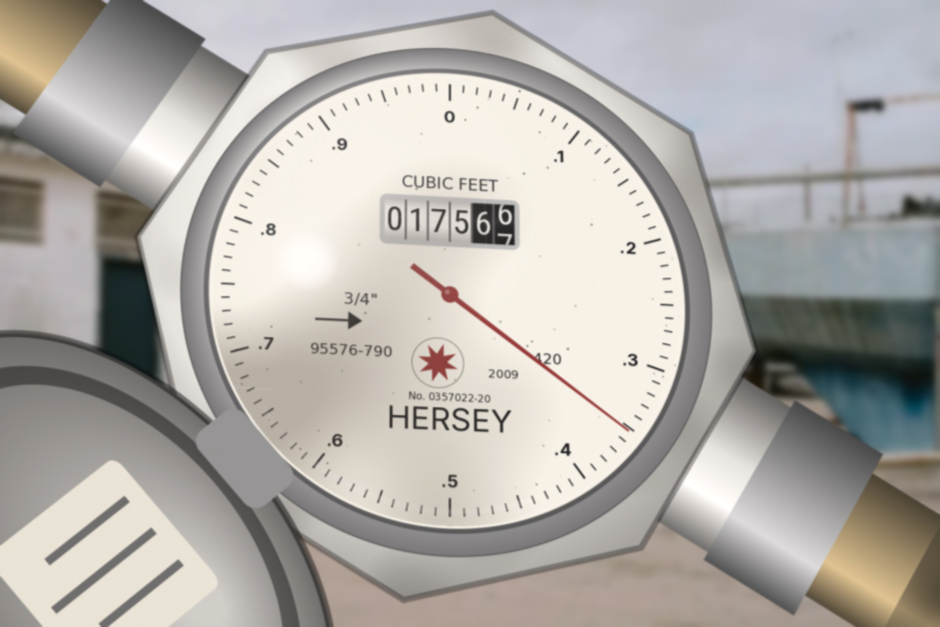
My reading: value=17566.35 unit=ft³
